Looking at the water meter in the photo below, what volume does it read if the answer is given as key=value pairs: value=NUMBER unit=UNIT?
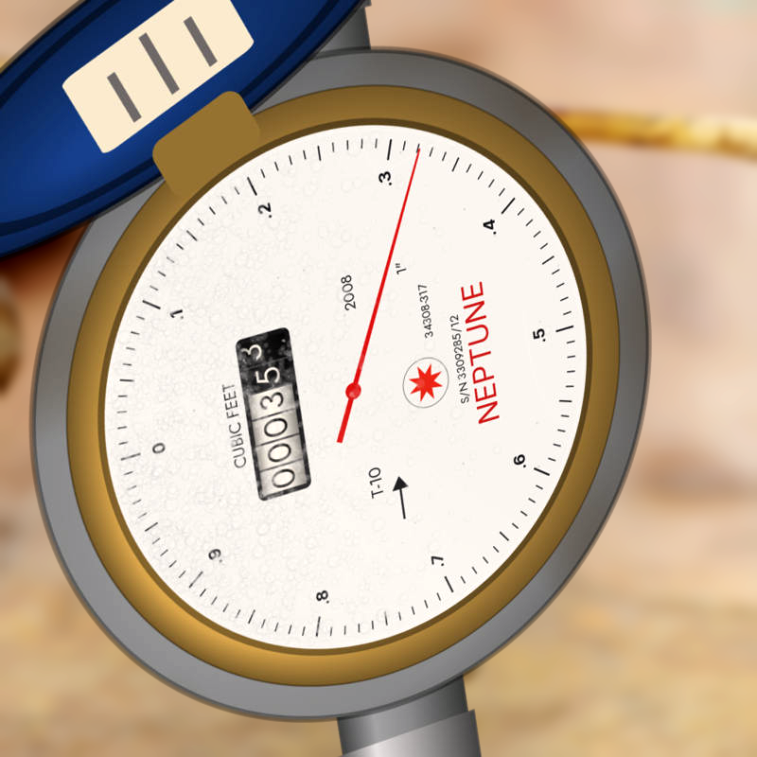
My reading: value=353.32 unit=ft³
